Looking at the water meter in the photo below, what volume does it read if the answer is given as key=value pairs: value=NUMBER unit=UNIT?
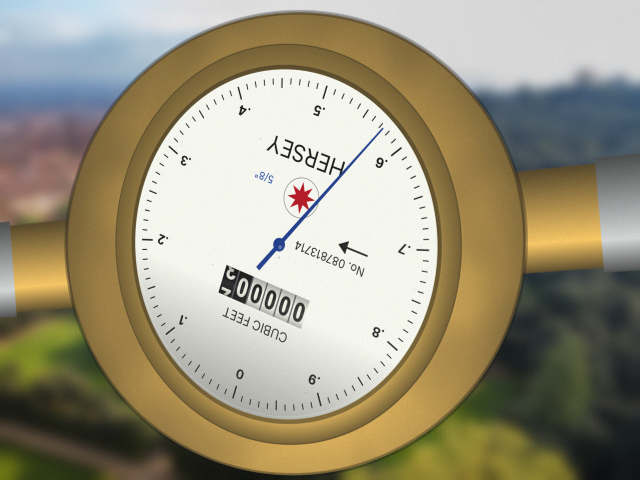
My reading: value=2.57 unit=ft³
